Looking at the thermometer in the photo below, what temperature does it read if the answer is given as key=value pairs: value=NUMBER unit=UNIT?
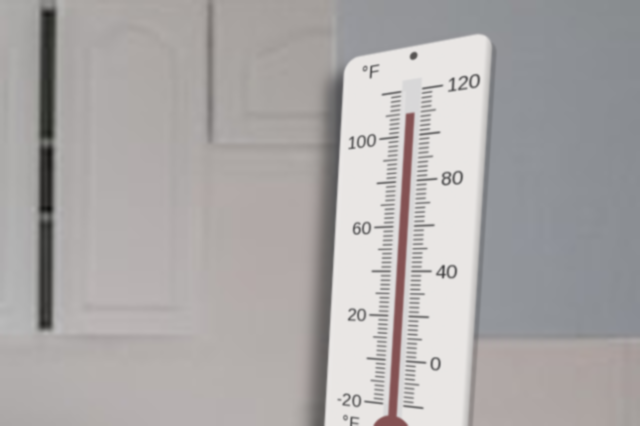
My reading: value=110 unit=°F
